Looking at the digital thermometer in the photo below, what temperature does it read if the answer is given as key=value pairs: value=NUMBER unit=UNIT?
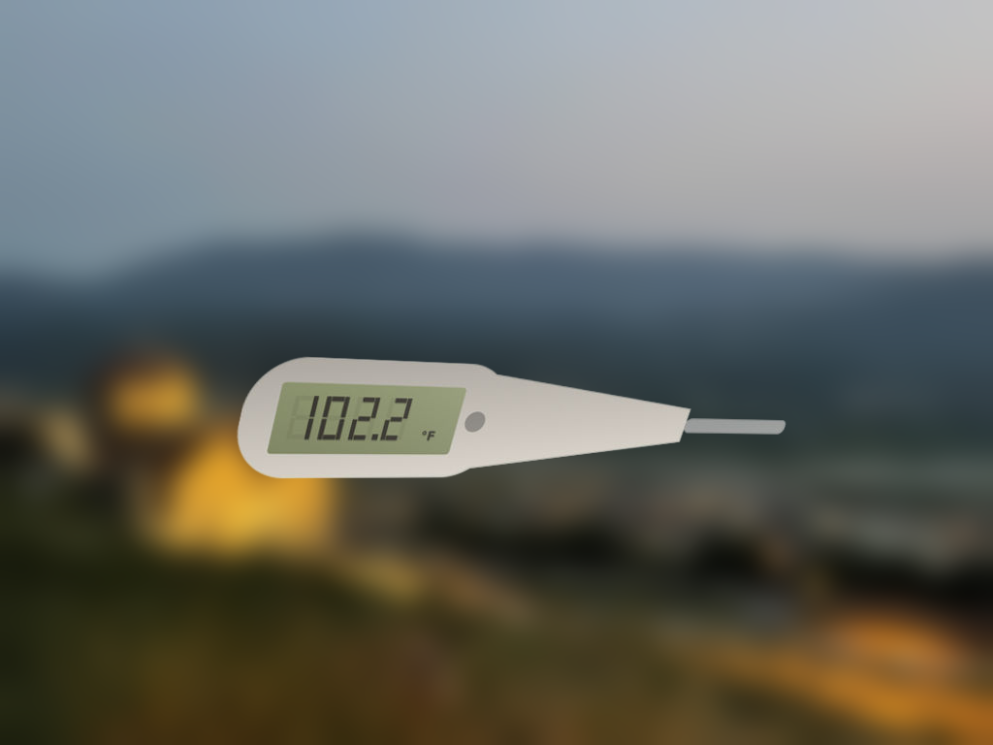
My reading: value=102.2 unit=°F
